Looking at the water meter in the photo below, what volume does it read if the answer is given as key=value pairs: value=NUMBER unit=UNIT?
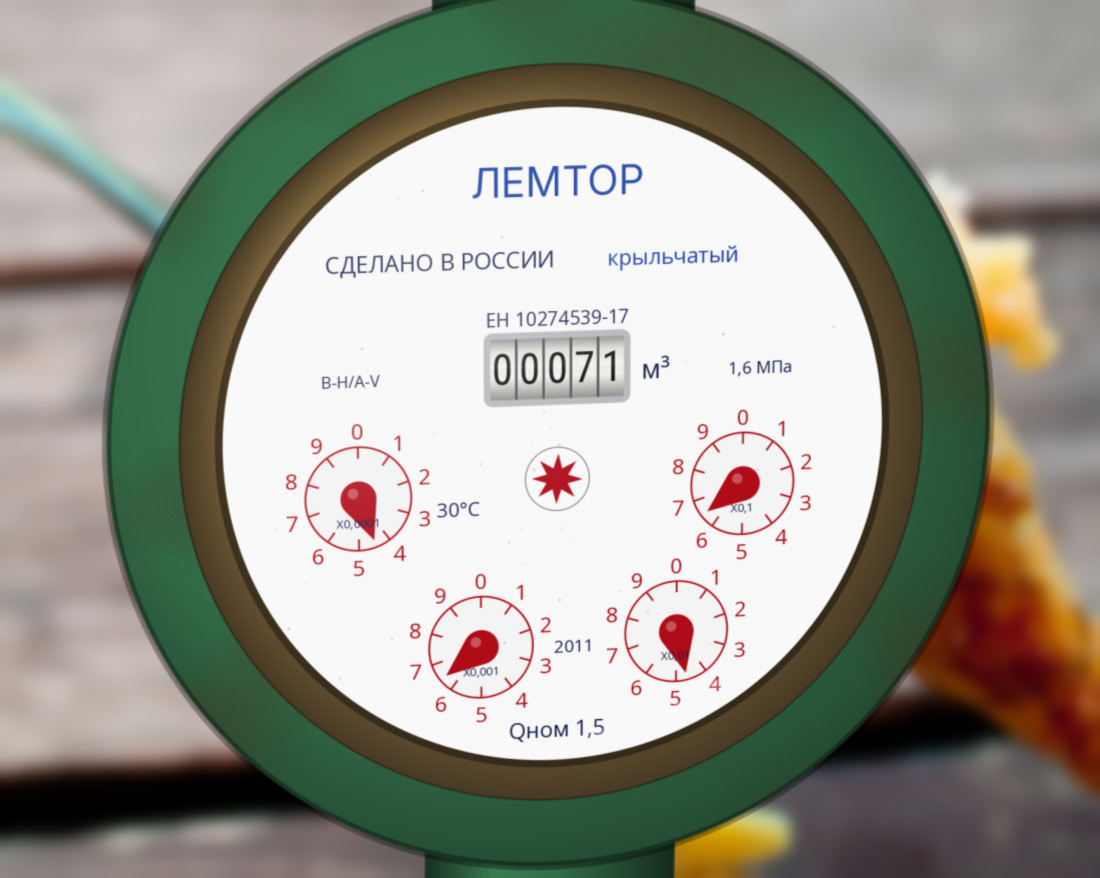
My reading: value=71.6464 unit=m³
